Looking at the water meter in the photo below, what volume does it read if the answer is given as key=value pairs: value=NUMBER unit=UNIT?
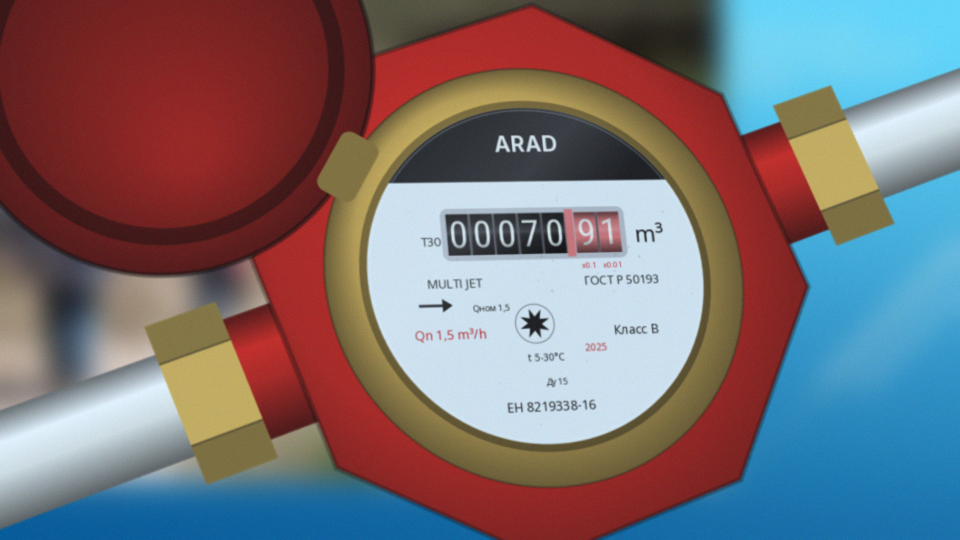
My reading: value=70.91 unit=m³
